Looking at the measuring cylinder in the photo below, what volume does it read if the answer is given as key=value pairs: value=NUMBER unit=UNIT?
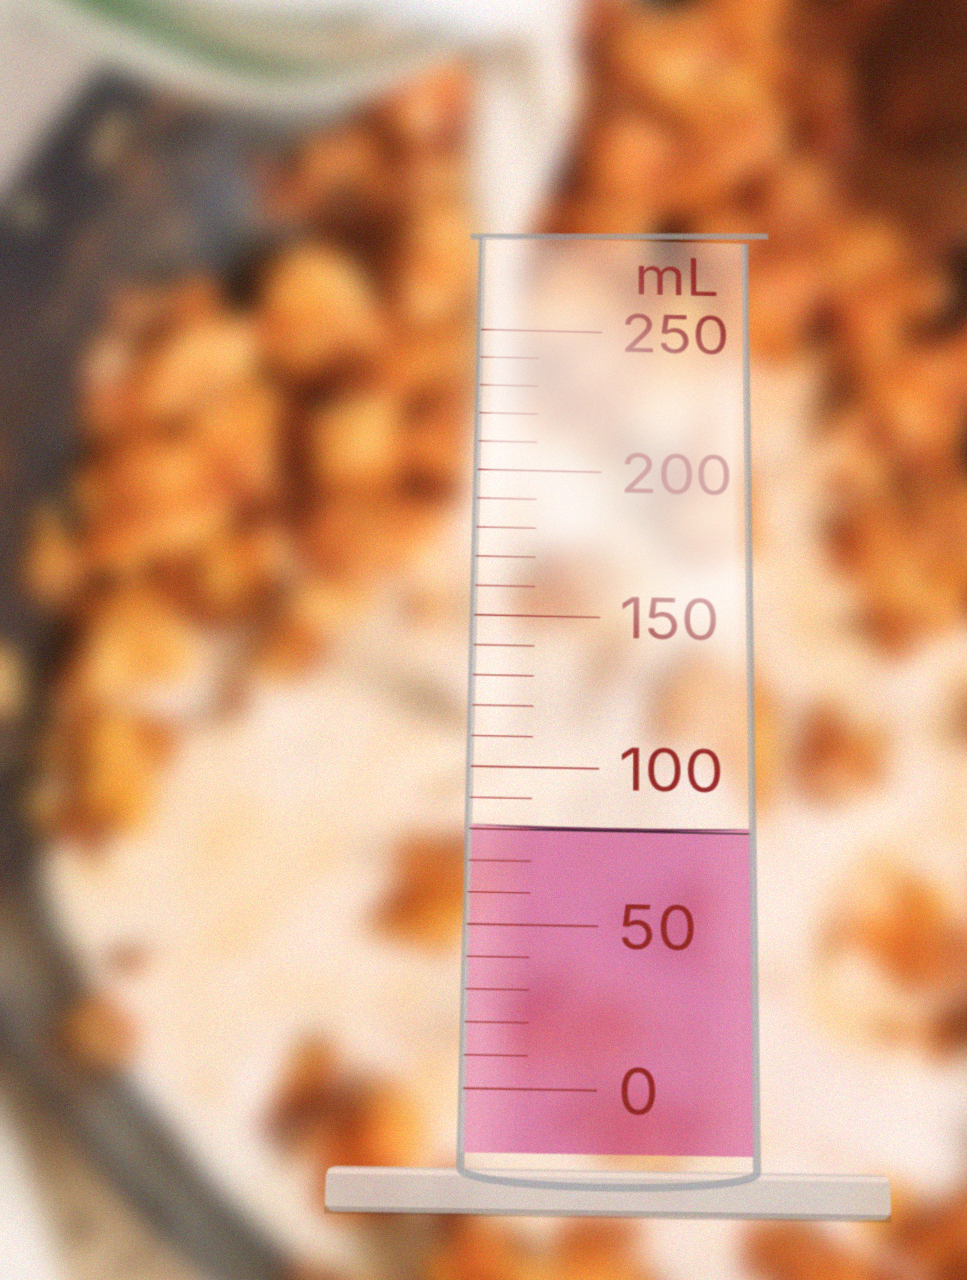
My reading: value=80 unit=mL
